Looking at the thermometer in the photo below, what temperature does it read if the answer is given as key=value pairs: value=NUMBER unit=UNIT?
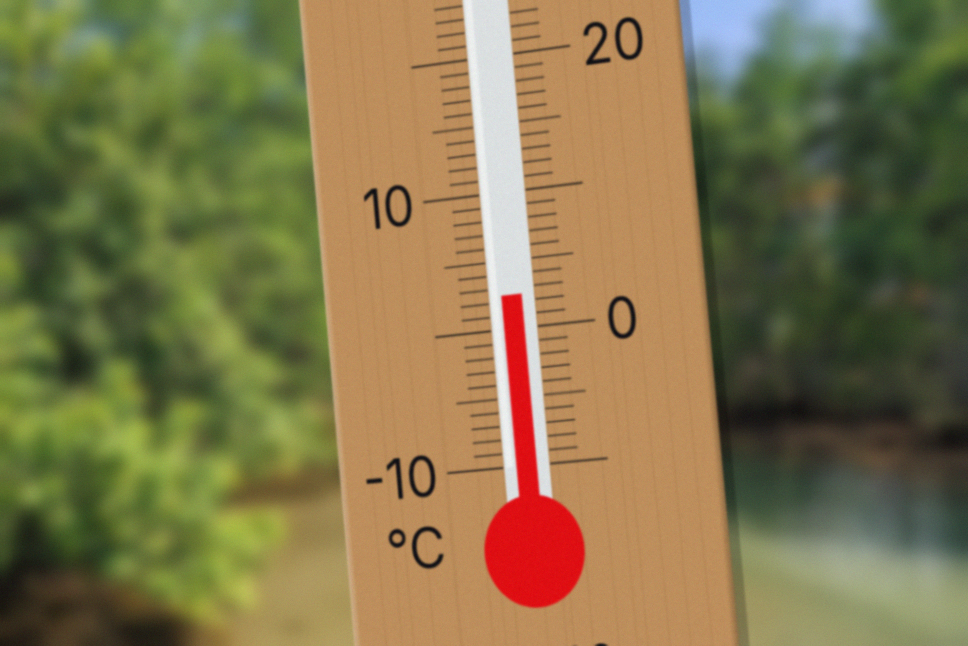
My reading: value=2.5 unit=°C
